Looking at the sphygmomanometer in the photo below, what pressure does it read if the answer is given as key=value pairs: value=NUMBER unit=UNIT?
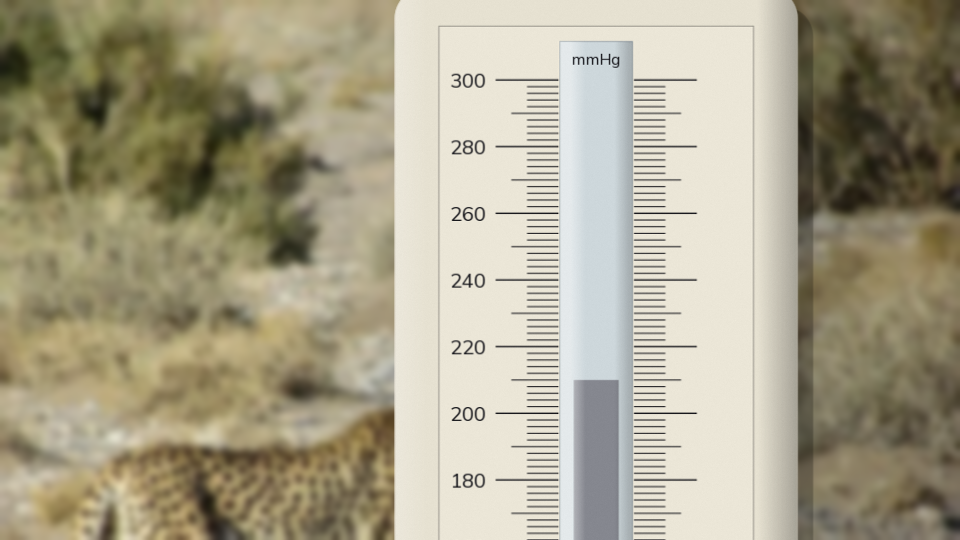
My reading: value=210 unit=mmHg
